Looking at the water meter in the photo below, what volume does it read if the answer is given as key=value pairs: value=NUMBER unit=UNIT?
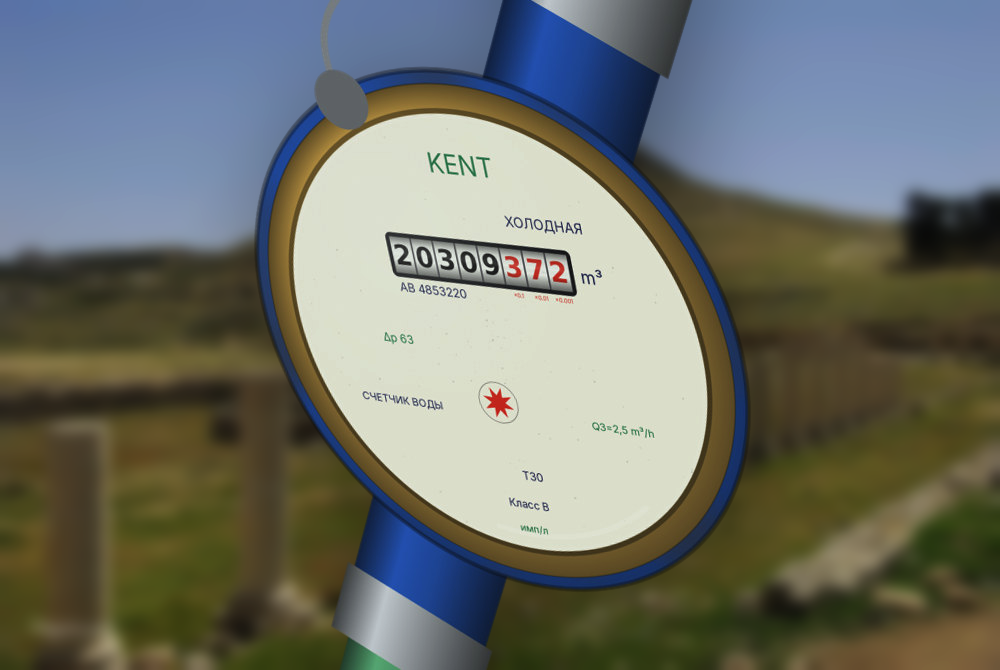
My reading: value=20309.372 unit=m³
